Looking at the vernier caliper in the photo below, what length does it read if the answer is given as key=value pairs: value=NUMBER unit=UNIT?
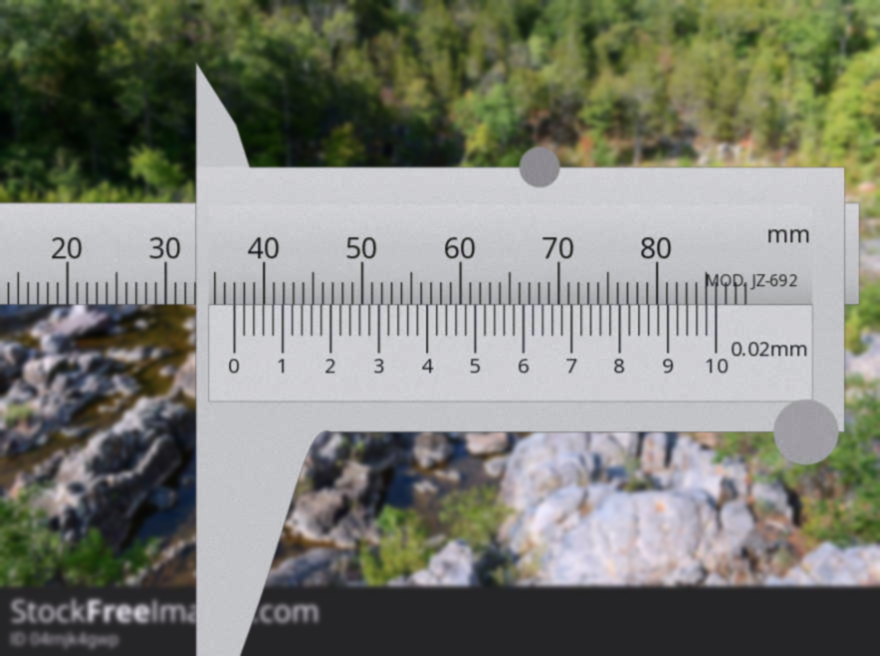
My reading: value=37.0 unit=mm
